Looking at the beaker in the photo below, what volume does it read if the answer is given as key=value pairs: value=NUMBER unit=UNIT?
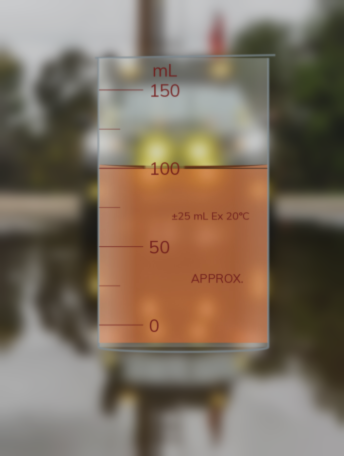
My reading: value=100 unit=mL
